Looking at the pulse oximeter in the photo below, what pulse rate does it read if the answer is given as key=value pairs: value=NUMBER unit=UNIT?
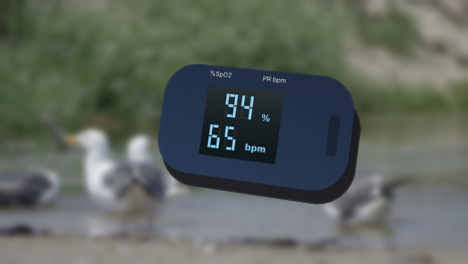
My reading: value=65 unit=bpm
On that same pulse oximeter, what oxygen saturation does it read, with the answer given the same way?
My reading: value=94 unit=%
